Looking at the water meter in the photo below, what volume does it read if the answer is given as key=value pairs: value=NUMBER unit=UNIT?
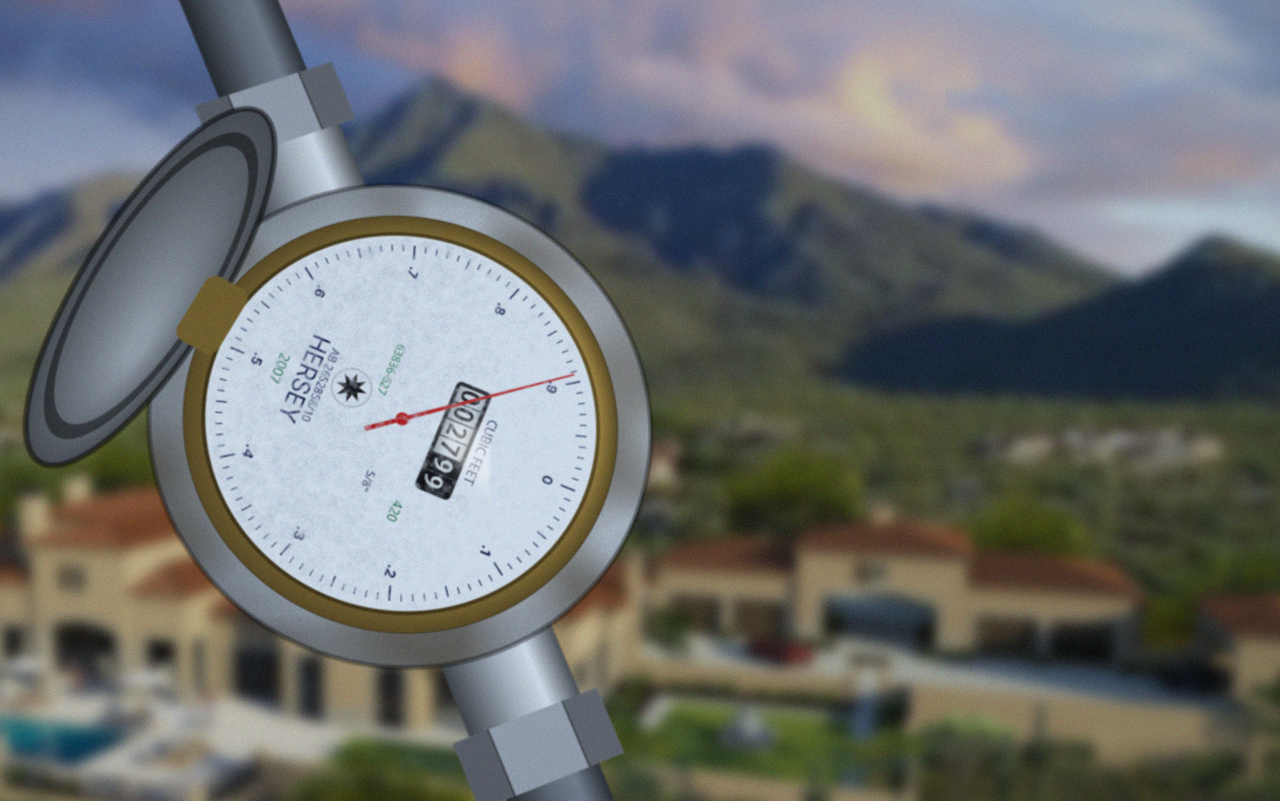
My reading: value=2798.89 unit=ft³
